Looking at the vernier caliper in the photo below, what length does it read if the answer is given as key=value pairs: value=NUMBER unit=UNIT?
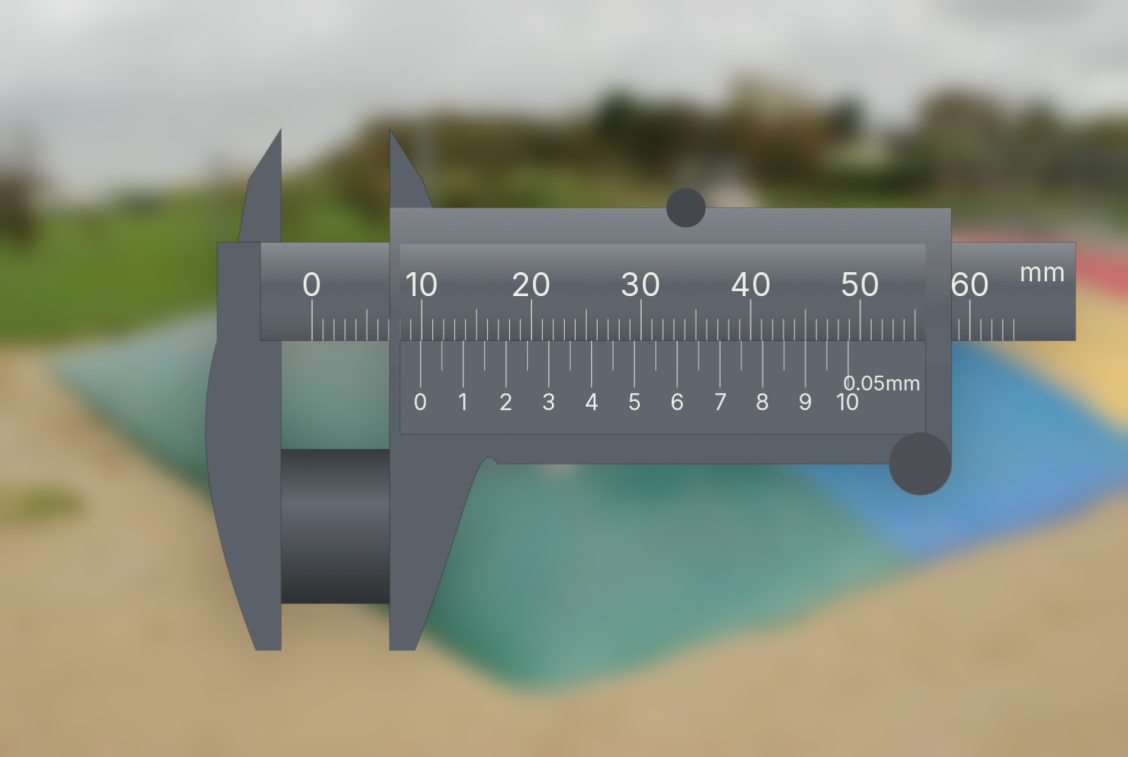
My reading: value=9.9 unit=mm
